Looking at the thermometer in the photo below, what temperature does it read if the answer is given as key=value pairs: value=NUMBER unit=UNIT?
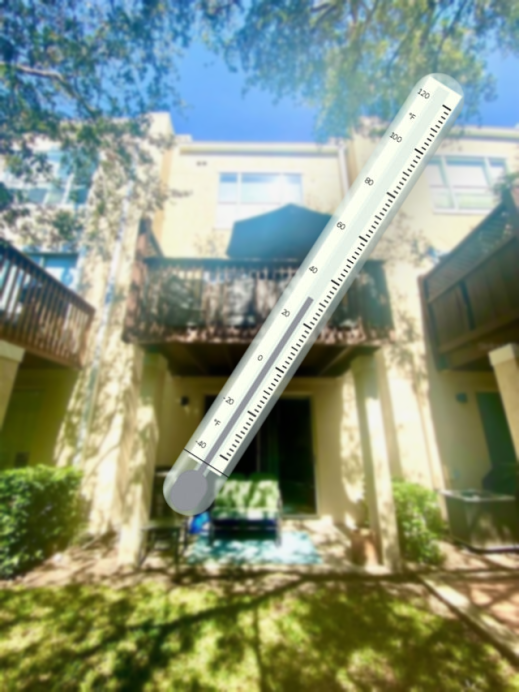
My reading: value=30 unit=°F
